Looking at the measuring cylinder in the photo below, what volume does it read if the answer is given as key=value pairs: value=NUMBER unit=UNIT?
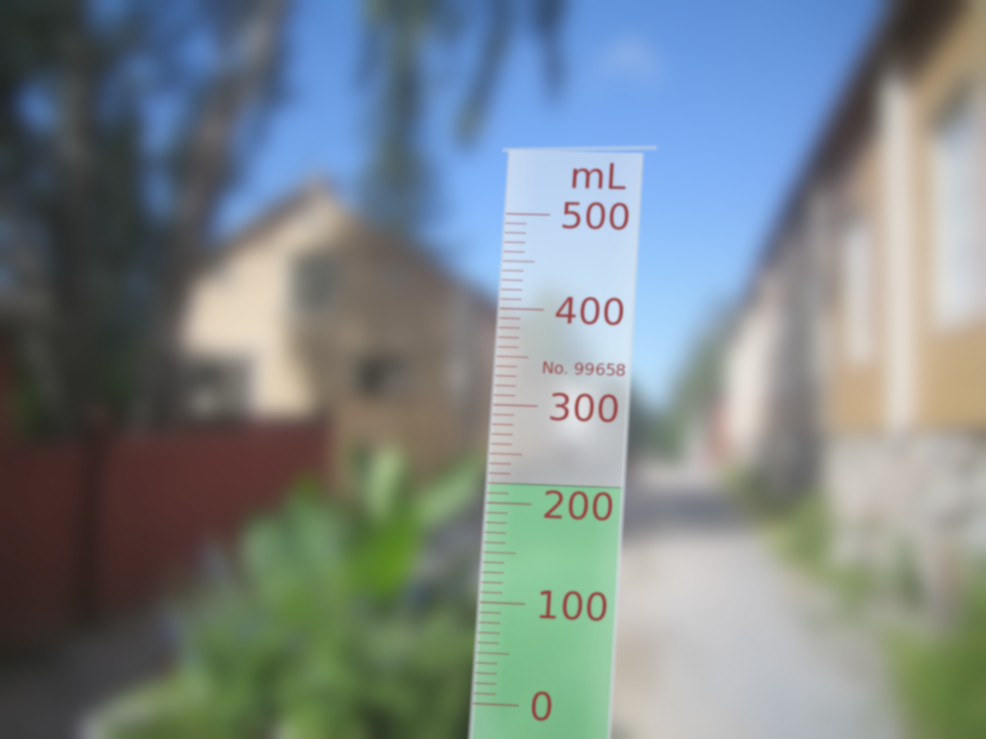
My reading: value=220 unit=mL
